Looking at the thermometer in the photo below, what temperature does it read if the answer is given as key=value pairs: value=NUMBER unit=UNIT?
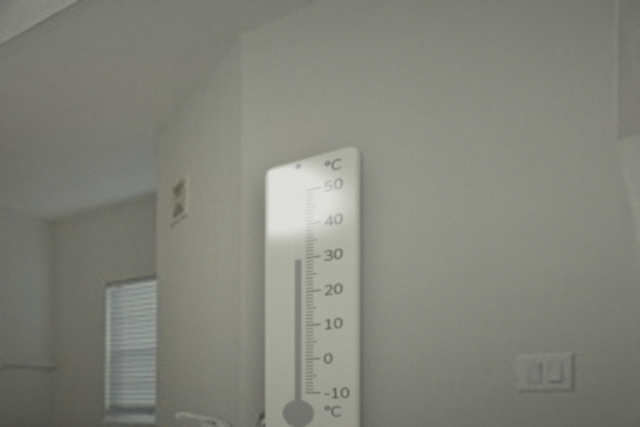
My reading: value=30 unit=°C
